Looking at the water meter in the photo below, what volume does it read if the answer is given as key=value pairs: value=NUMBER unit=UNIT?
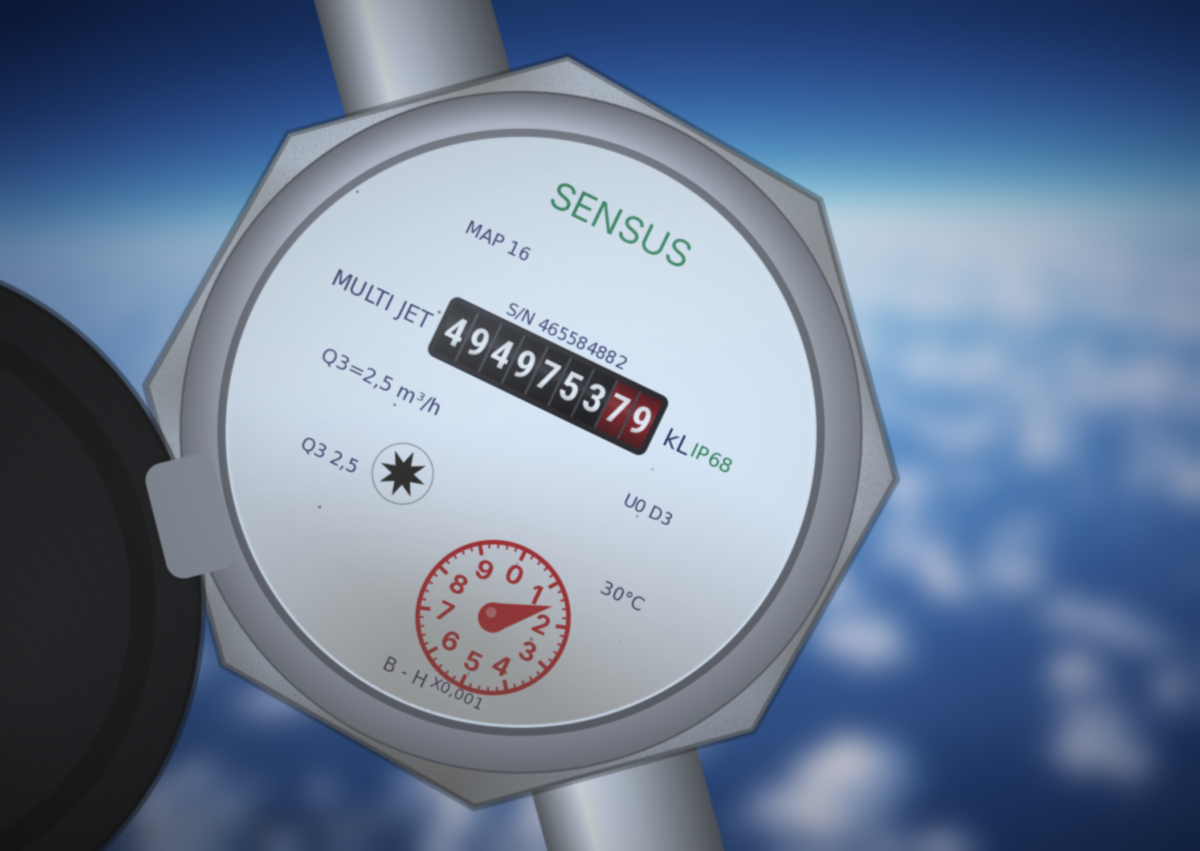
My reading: value=4949753.791 unit=kL
